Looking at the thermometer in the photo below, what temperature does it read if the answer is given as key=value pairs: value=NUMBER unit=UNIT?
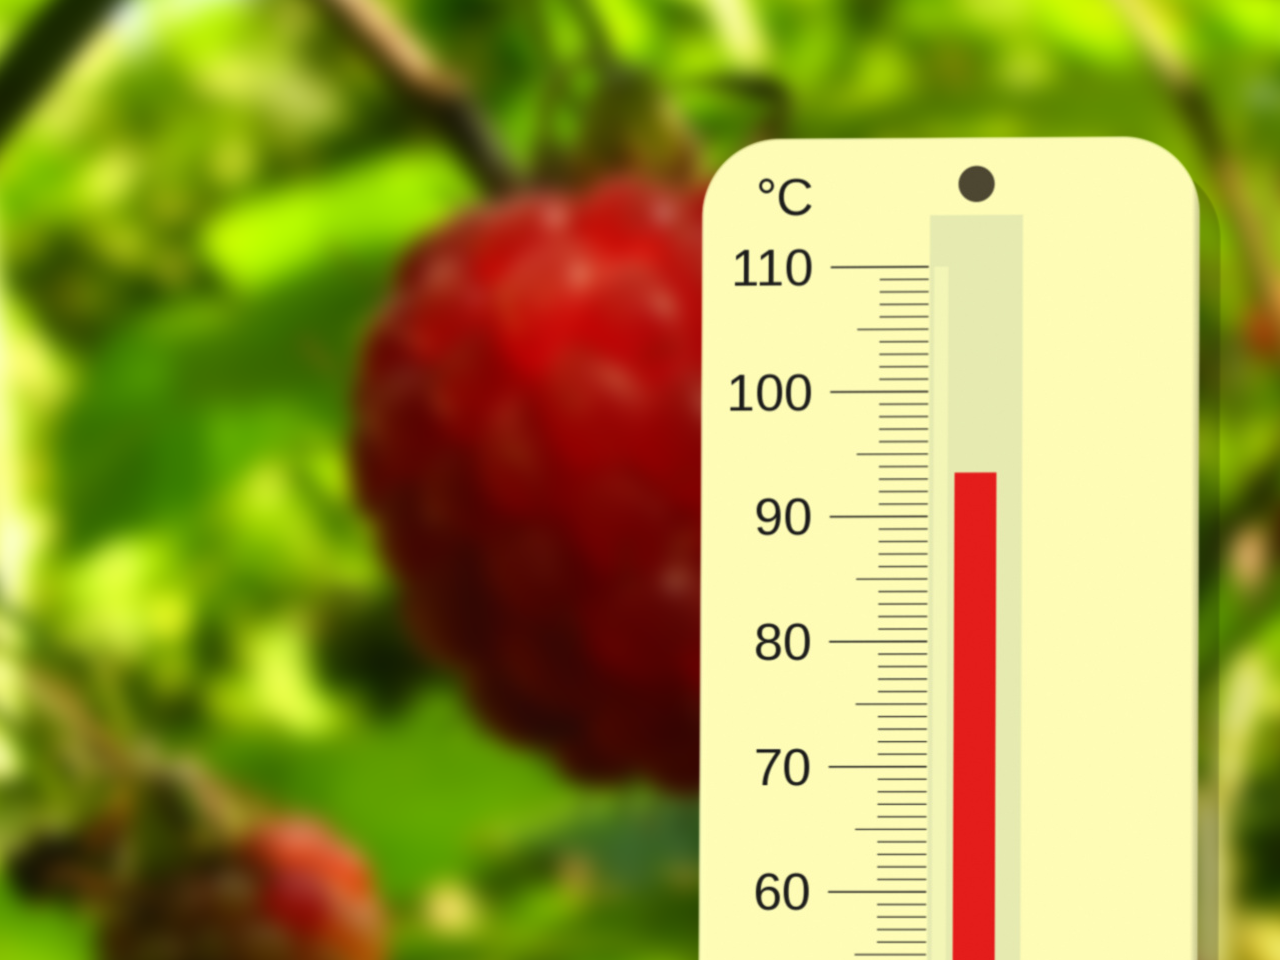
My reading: value=93.5 unit=°C
